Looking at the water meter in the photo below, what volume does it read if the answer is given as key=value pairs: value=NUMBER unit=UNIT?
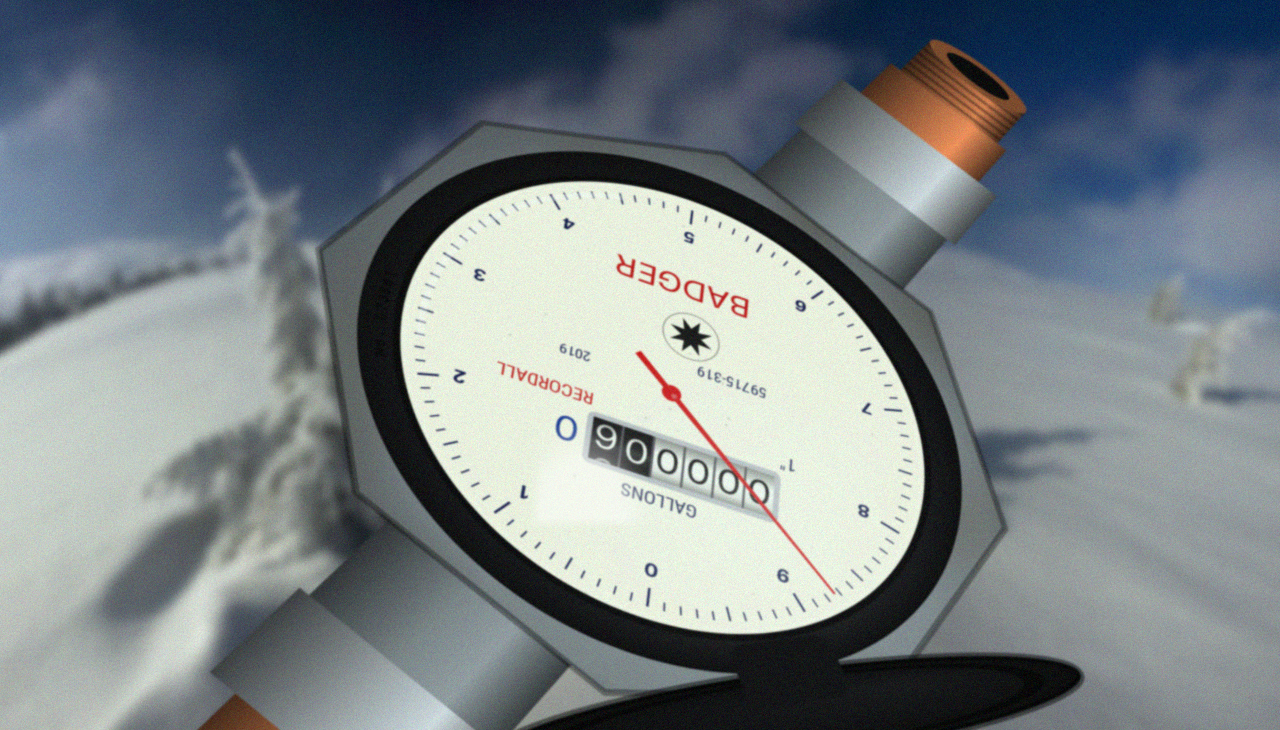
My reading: value=58.7 unit=gal
